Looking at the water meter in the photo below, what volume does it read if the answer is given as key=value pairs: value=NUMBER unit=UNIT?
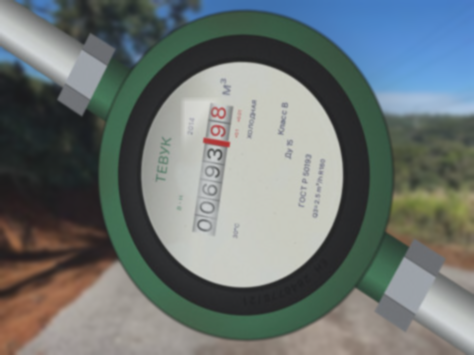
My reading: value=693.98 unit=m³
